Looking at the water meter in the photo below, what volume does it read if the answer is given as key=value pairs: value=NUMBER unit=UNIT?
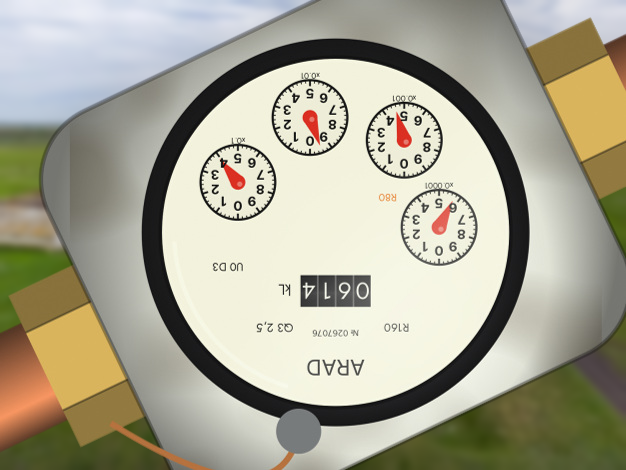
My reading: value=614.3945 unit=kL
